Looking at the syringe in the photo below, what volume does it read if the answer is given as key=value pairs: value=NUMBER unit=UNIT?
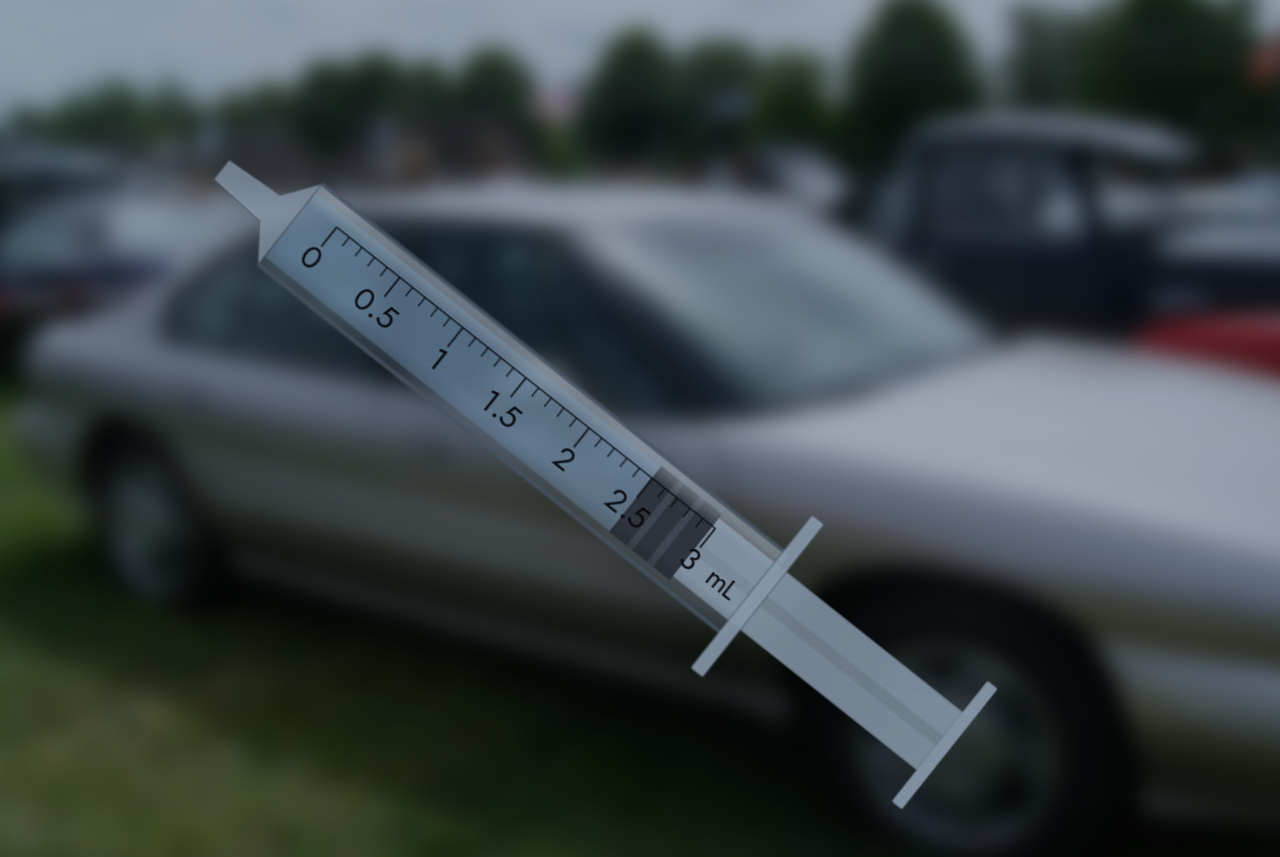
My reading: value=2.5 unit=mL
